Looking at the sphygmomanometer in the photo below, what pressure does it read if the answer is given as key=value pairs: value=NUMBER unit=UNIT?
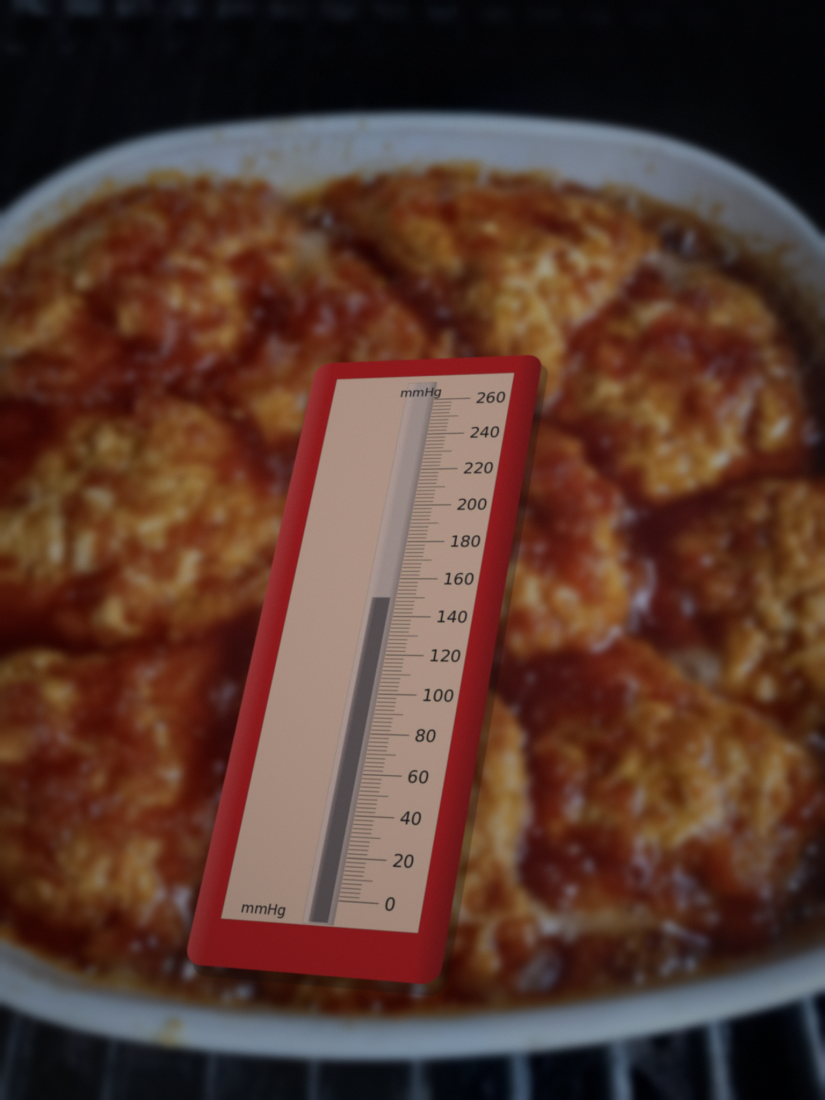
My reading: value=150 unit=mmHg
